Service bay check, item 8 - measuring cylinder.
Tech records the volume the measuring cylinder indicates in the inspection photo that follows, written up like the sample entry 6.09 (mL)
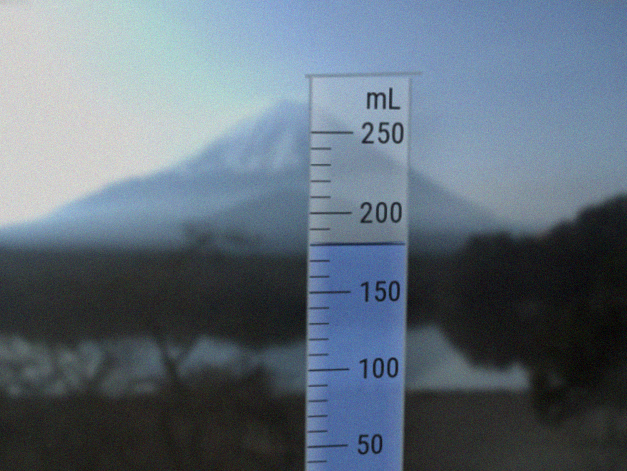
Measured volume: 180 (mL)
